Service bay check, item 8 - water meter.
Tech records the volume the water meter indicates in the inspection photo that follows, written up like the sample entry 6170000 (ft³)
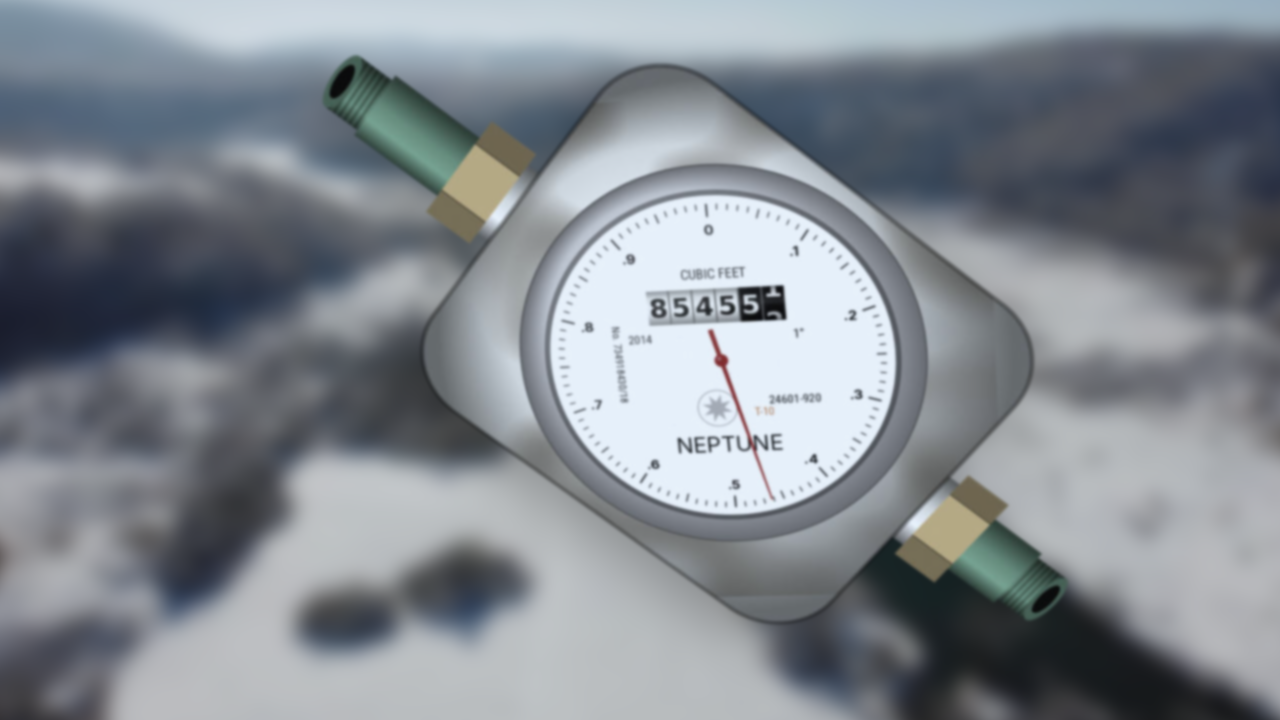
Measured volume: 854551.46 (ft³)
